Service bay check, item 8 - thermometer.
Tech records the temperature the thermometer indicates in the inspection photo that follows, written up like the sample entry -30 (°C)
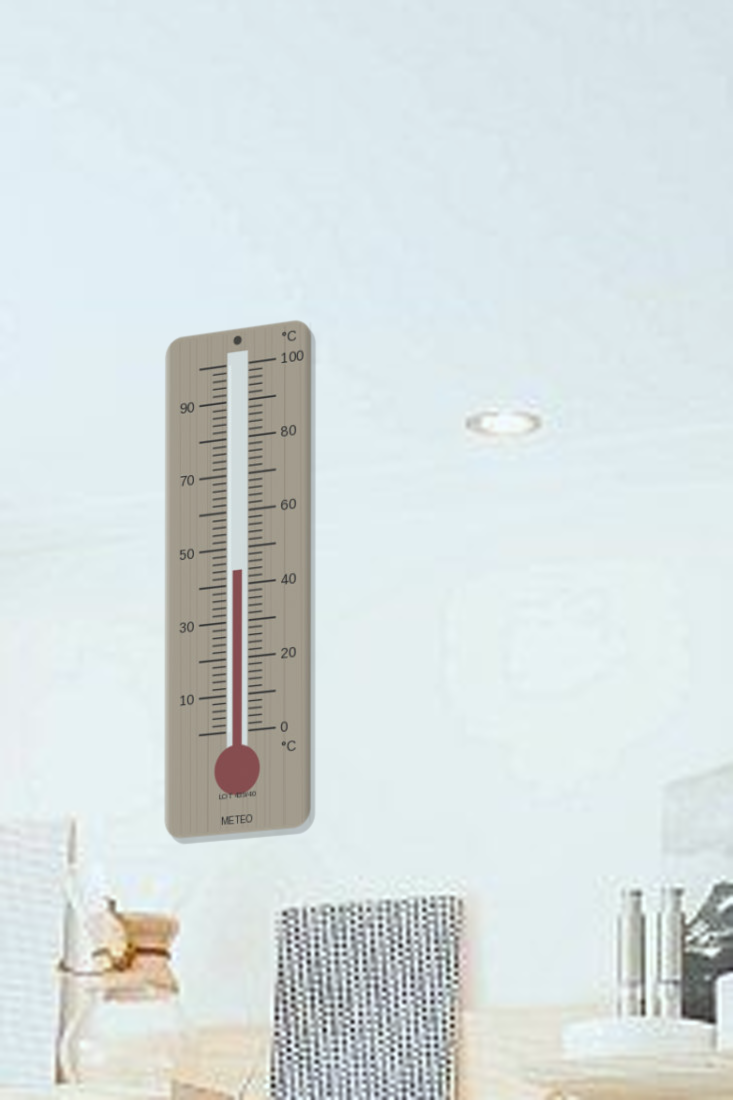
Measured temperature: 44 (°C)
